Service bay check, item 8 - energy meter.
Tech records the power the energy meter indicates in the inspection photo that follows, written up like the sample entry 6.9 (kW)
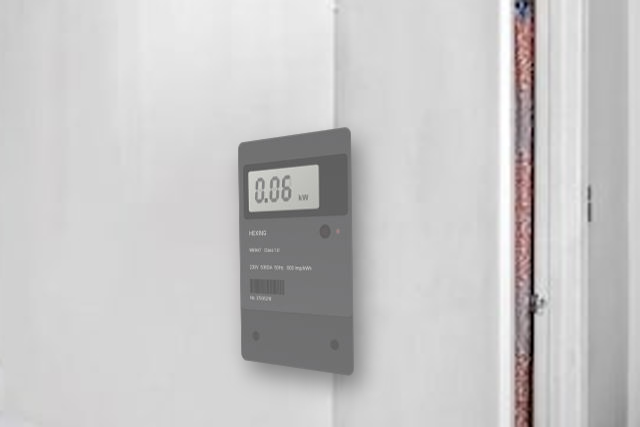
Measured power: 0.06 (kW)
